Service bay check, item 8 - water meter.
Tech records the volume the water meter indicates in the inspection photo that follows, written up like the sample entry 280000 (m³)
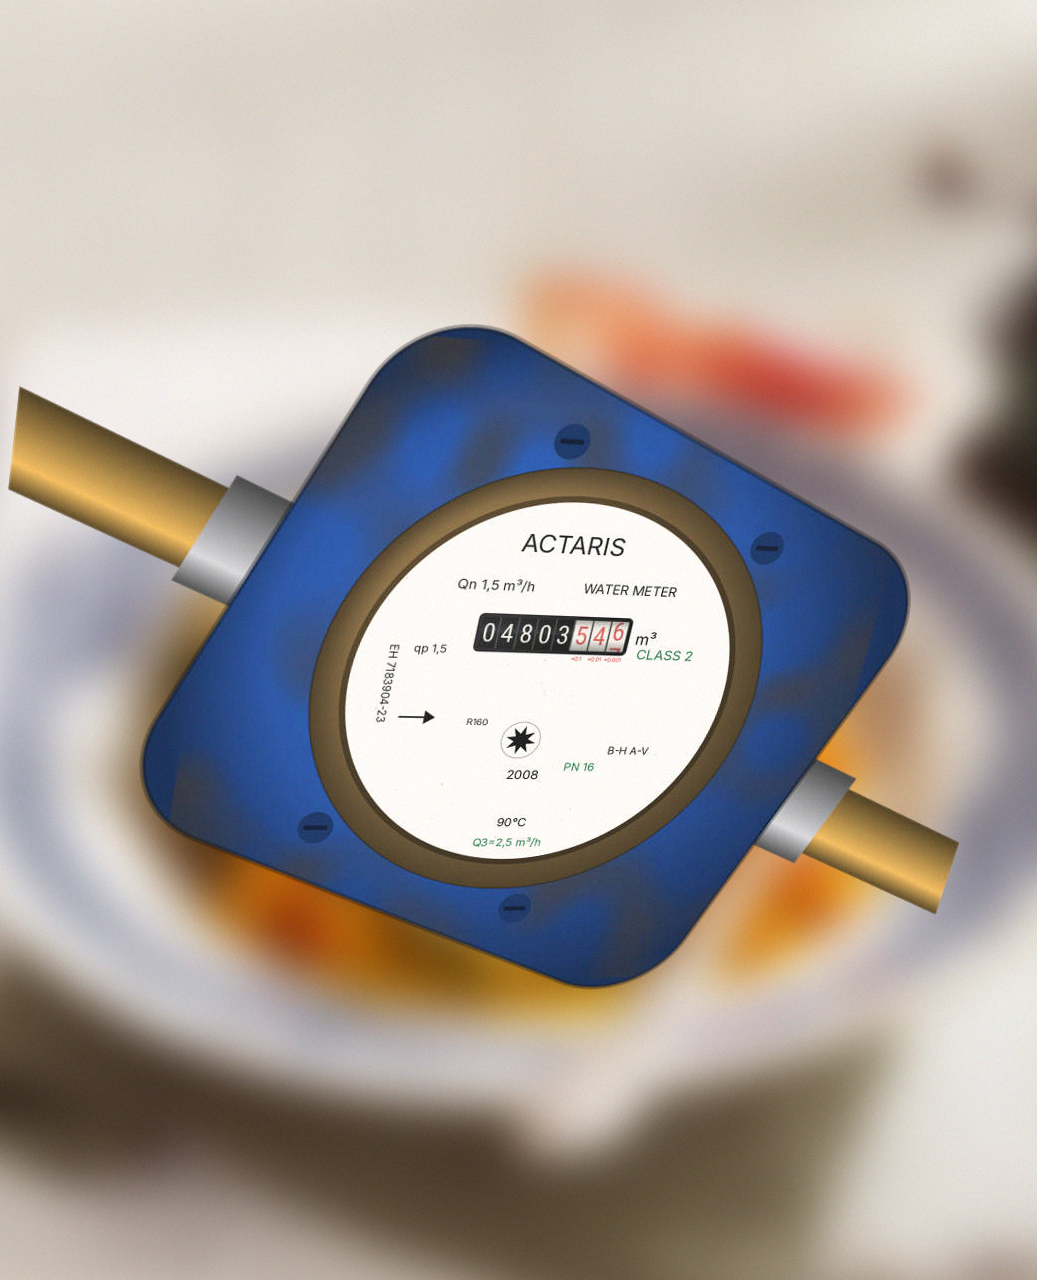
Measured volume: 4803.546 (m³)
